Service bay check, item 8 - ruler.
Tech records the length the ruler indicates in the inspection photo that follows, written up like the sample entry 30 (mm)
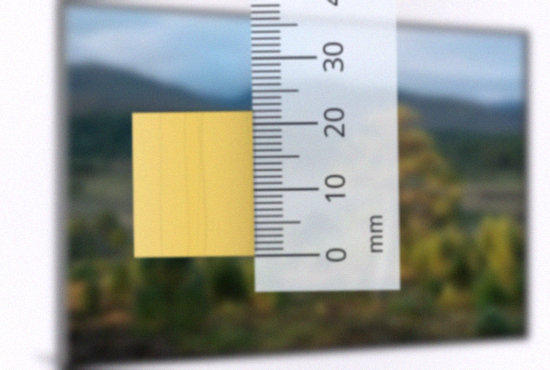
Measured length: 22 (mm)
